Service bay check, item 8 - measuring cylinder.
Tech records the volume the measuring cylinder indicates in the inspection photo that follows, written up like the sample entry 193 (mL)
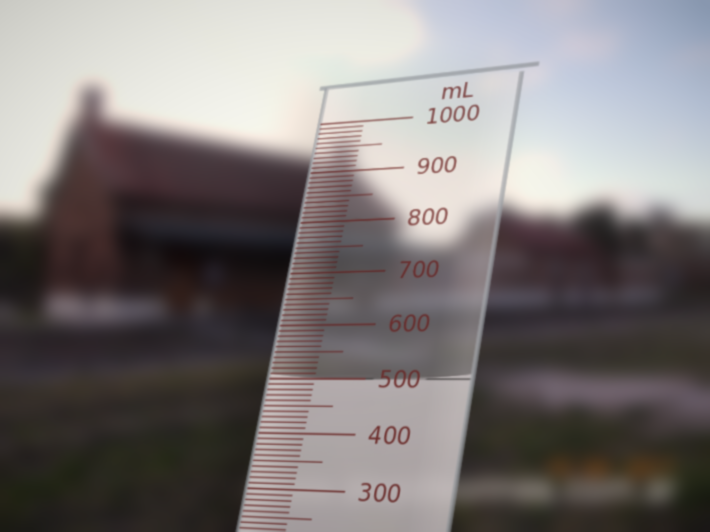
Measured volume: 500 (mL)
